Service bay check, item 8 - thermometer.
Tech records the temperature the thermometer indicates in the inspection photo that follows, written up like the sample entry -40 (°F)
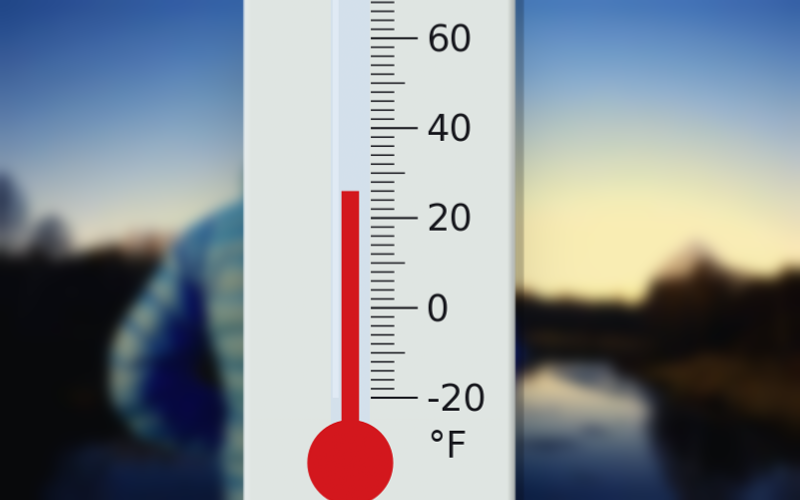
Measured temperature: 26 (°F)
